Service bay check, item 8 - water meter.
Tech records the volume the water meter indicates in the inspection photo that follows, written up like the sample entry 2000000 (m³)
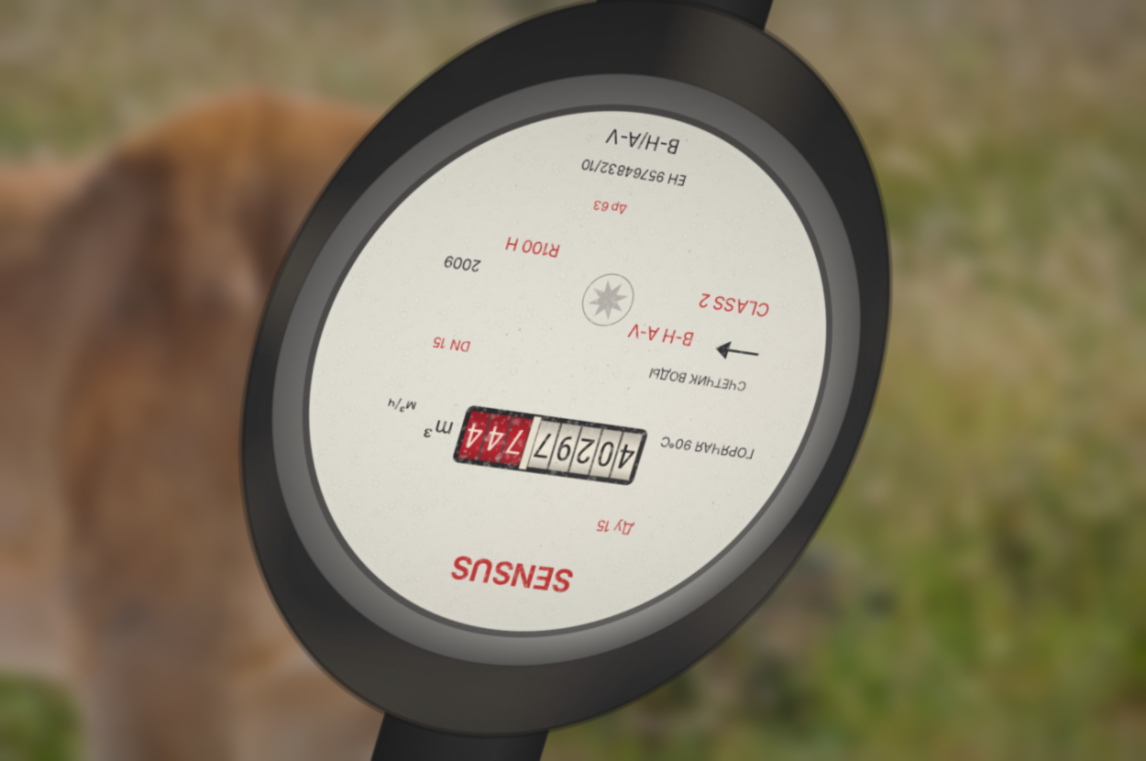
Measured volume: 40297.744 (m³)
